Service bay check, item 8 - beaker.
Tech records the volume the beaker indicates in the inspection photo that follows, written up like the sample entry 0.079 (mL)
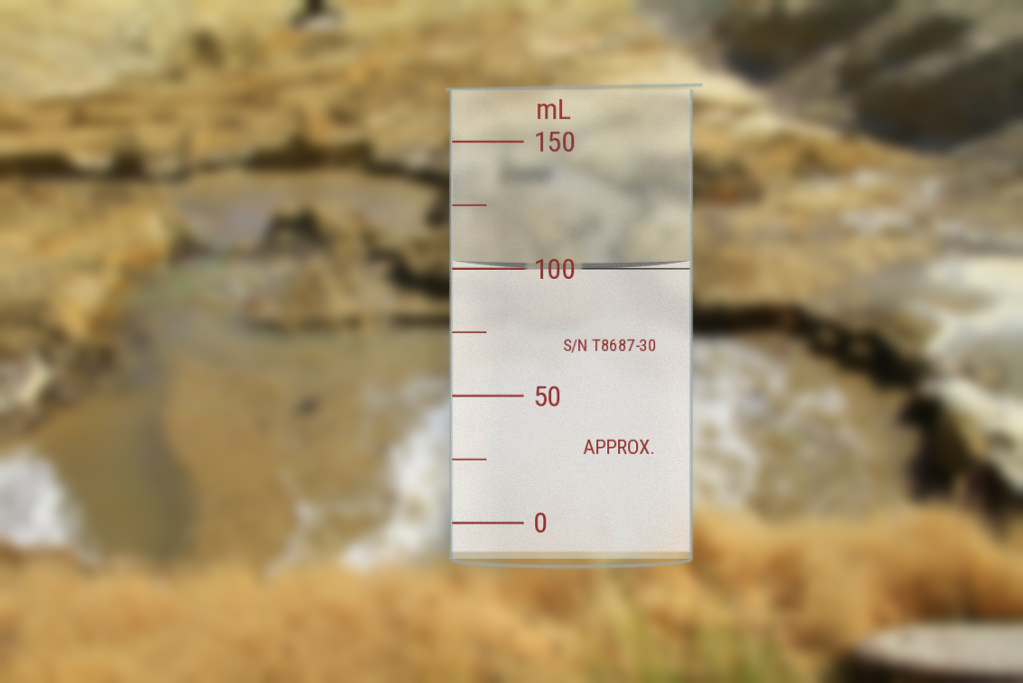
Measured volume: 100 (mL)
